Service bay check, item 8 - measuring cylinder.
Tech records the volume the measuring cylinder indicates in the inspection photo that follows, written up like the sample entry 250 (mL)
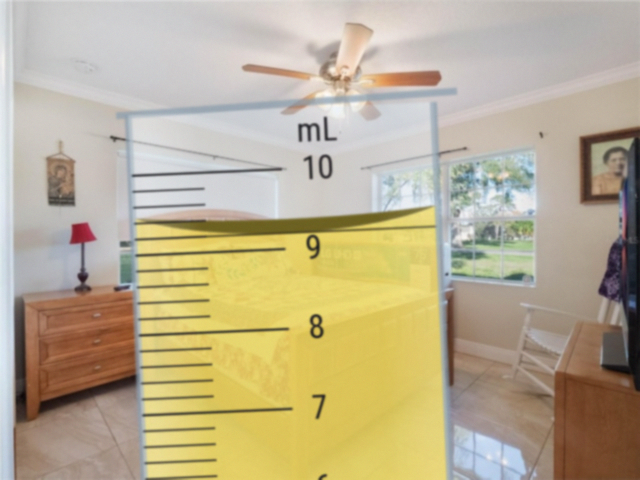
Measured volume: 9.2 (mL)
